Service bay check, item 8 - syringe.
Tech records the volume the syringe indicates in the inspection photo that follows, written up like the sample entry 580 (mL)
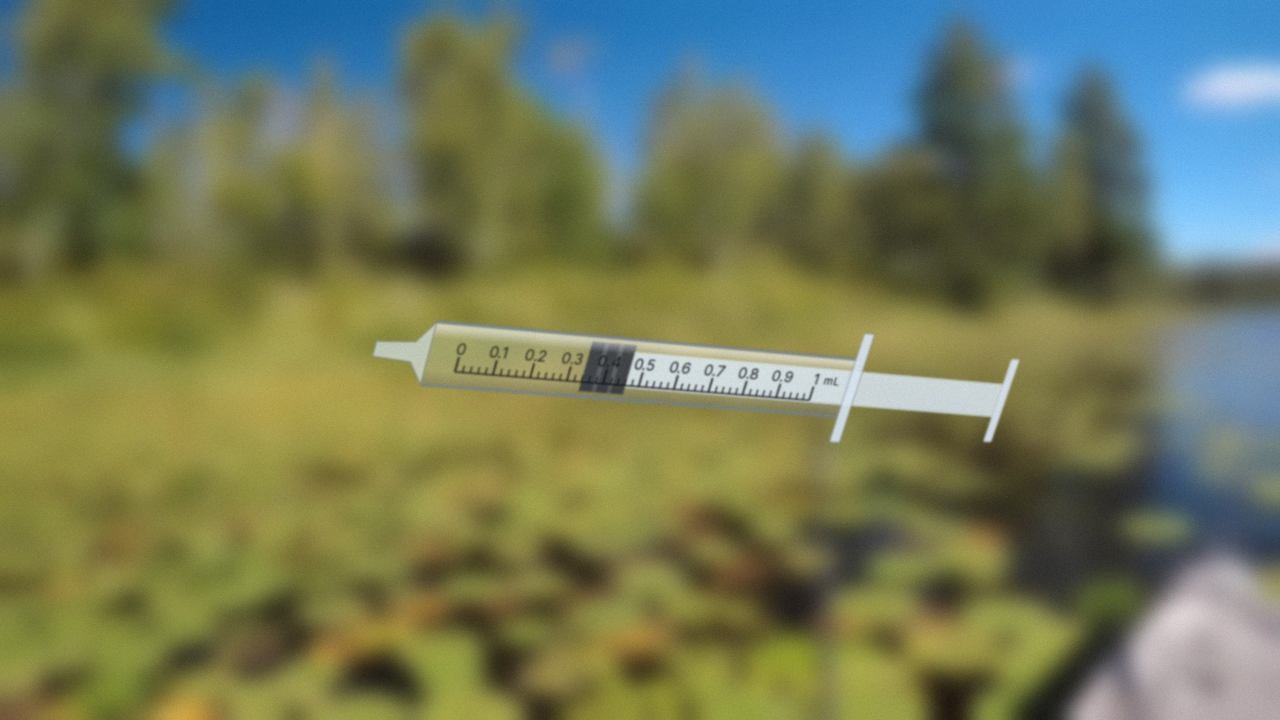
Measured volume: 0.34 (mL)
